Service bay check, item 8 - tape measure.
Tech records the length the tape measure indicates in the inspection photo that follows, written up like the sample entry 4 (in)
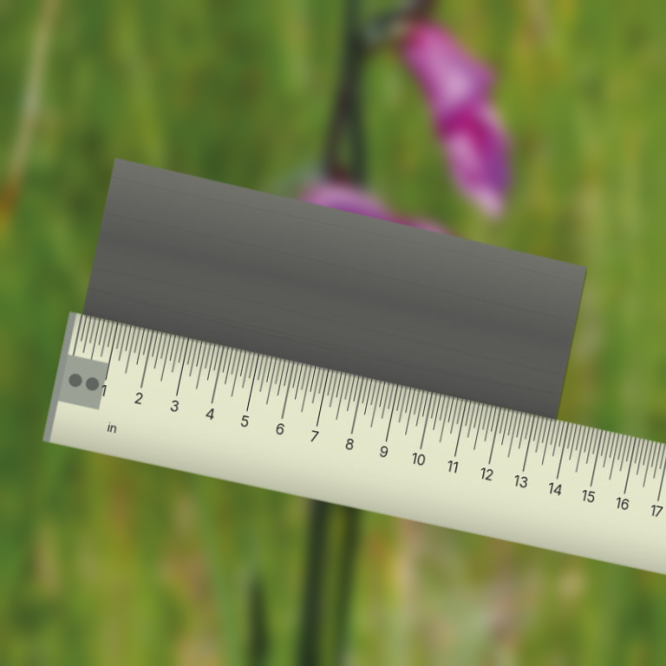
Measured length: 13.625 (in)
